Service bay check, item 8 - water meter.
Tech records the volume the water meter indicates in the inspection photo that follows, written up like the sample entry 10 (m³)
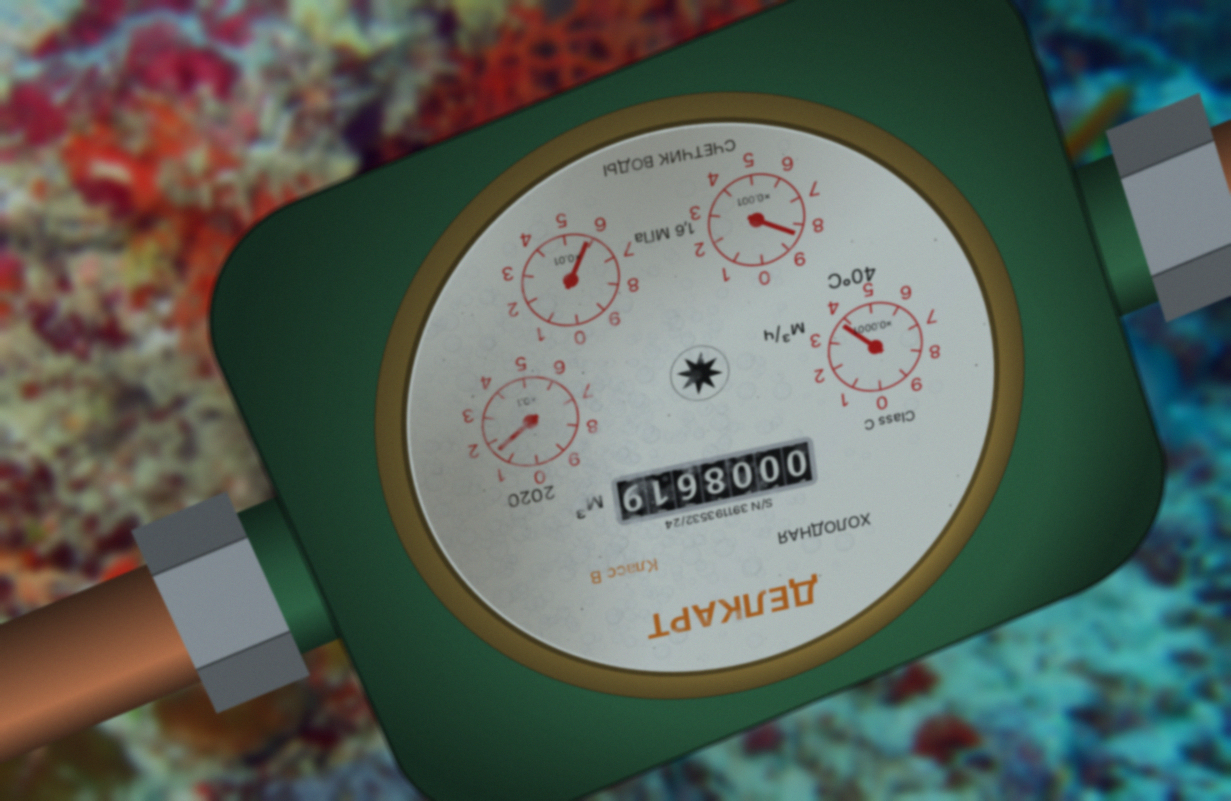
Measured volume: 8619.1583 (m³)
